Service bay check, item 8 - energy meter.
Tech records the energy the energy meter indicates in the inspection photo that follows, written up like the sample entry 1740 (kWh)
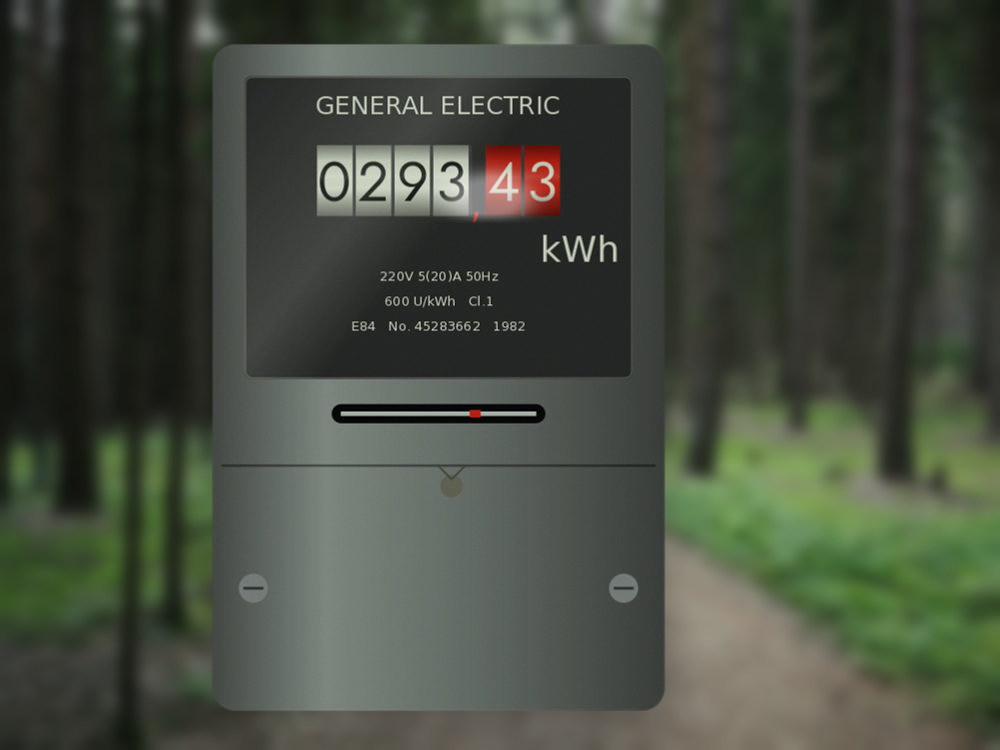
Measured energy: 293.43 (kWh)
